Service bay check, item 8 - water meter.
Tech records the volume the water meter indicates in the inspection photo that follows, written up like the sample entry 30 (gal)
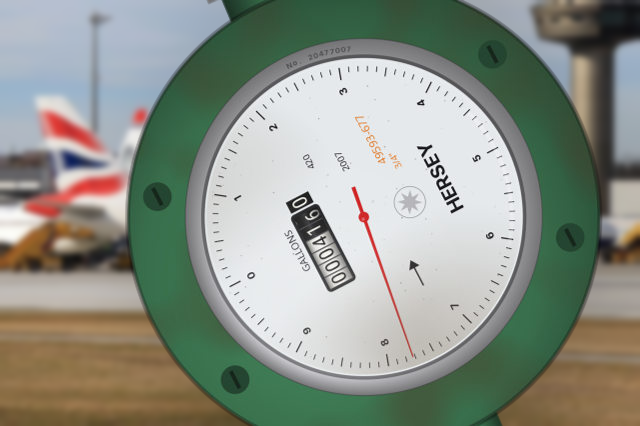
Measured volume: 4157.7 (gal)
